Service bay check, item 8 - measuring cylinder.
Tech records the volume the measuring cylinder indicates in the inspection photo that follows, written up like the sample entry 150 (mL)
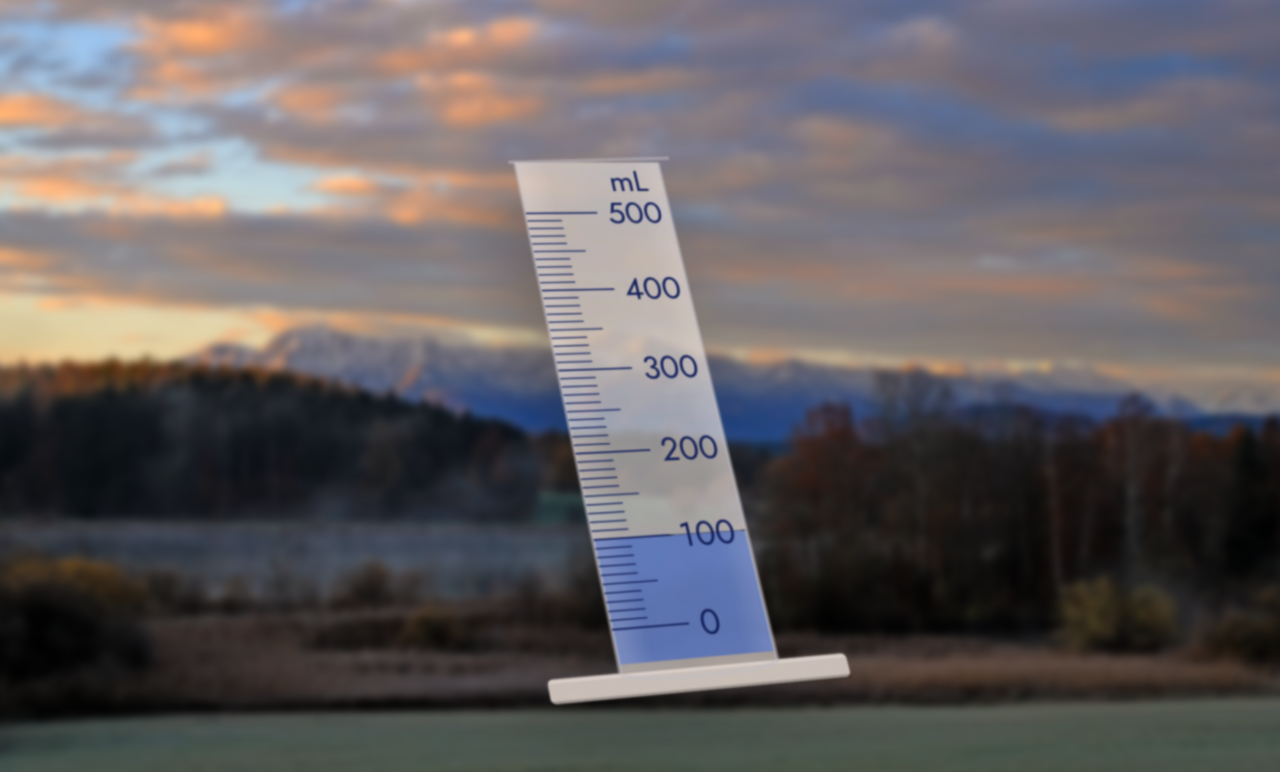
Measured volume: 100 (mL)
